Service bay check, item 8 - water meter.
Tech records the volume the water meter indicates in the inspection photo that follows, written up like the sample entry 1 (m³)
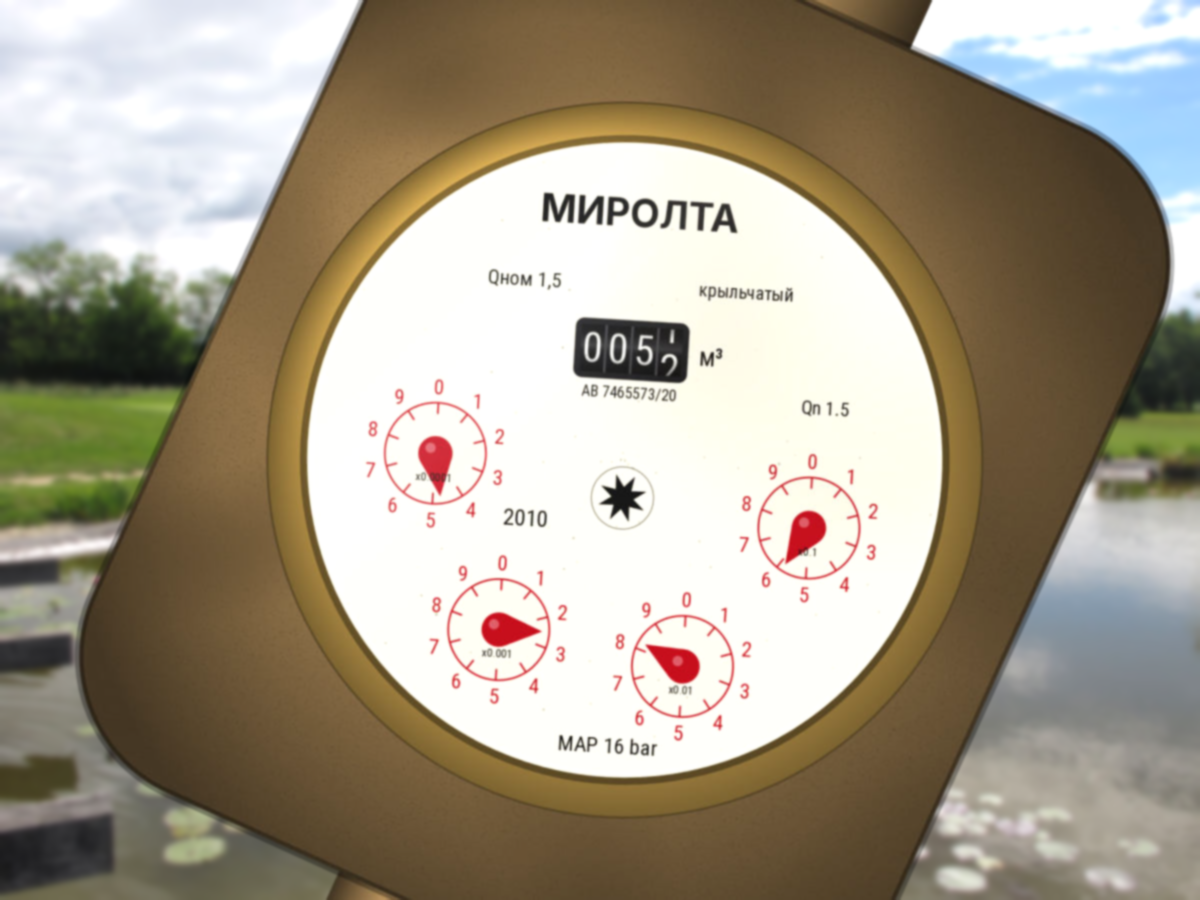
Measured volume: 51.5824 (m³)
